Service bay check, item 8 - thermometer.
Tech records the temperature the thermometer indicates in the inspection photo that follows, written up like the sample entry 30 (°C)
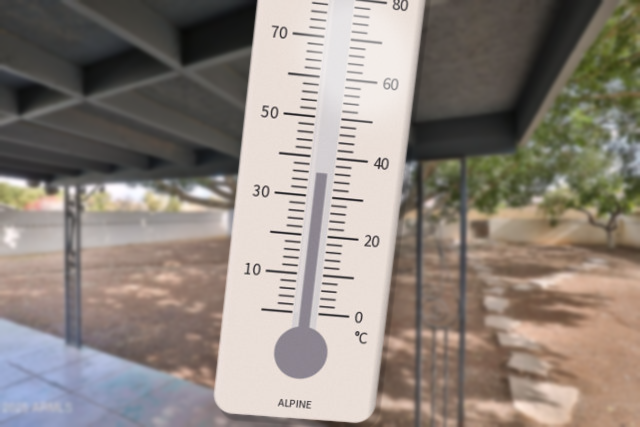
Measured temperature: 36 (°C)
